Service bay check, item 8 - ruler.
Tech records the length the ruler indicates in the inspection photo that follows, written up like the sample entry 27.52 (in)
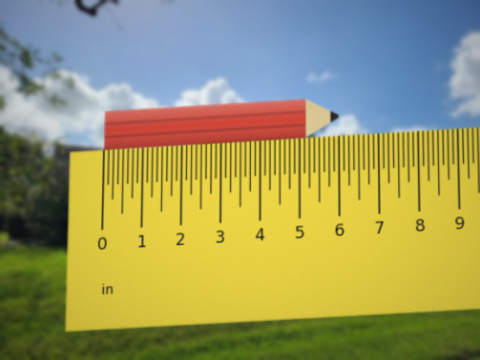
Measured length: 6 (in)
